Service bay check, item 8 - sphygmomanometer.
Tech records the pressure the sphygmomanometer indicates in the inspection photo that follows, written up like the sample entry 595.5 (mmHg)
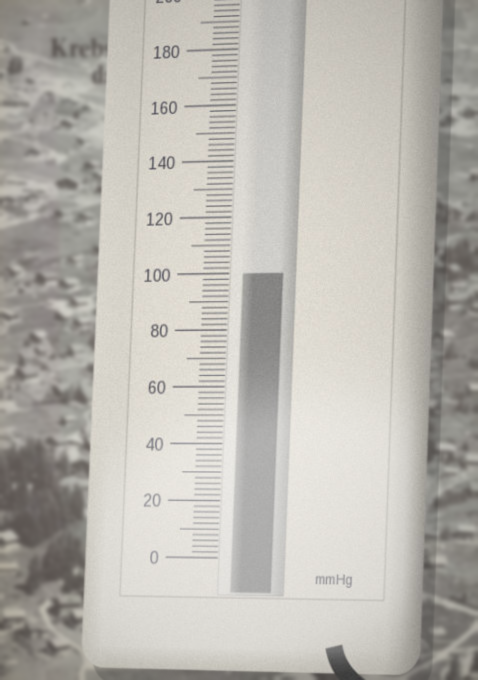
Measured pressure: 100 (mmHg)
